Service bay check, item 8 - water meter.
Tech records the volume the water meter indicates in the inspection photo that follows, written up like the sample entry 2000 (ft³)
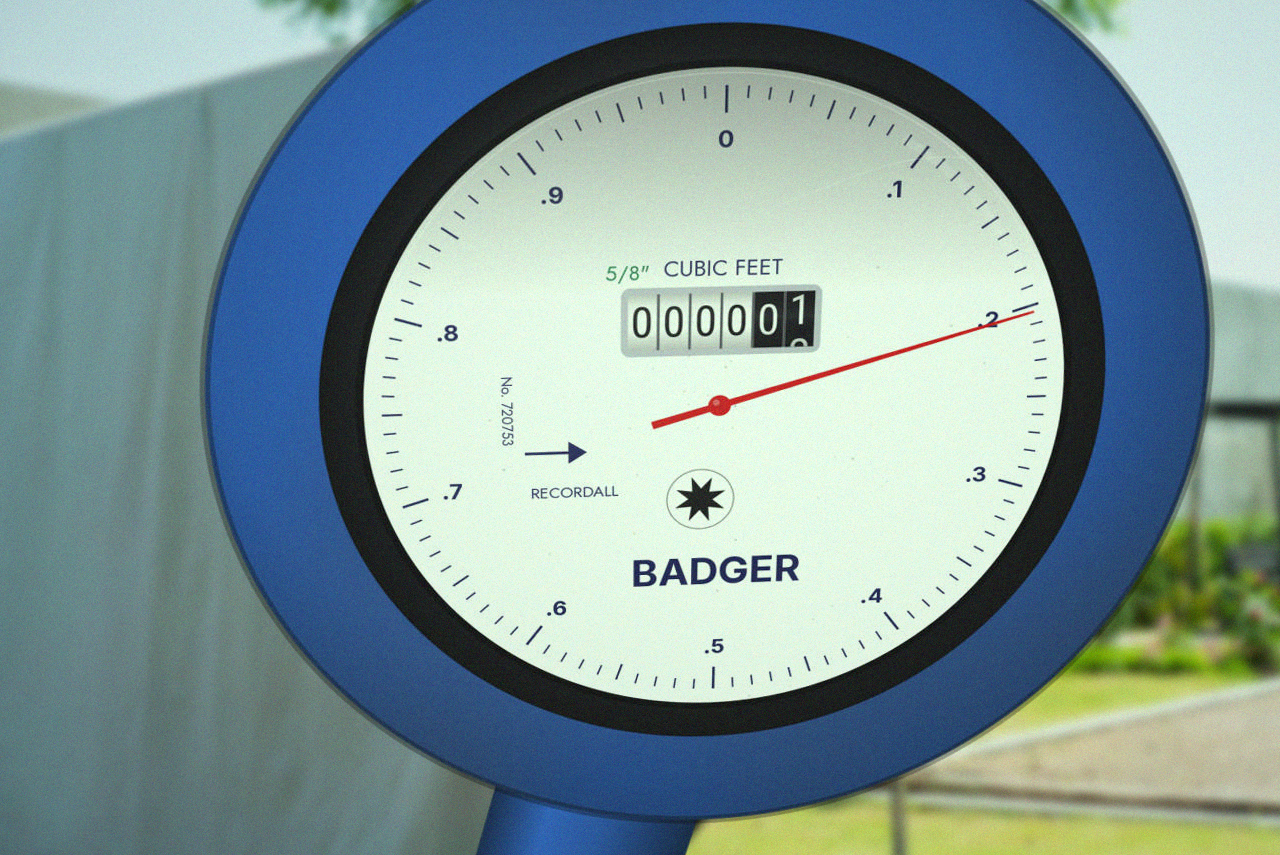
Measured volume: 1.20 (ft³)
